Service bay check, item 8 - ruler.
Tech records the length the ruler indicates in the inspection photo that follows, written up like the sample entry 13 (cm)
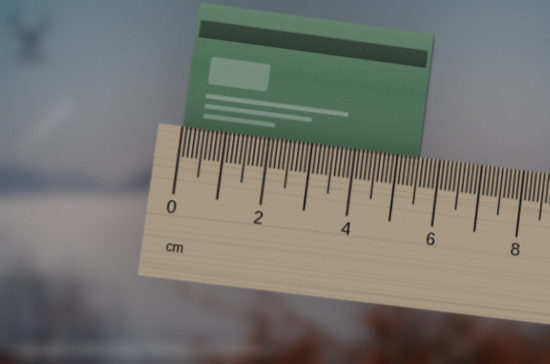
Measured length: 5.5 (cm)
